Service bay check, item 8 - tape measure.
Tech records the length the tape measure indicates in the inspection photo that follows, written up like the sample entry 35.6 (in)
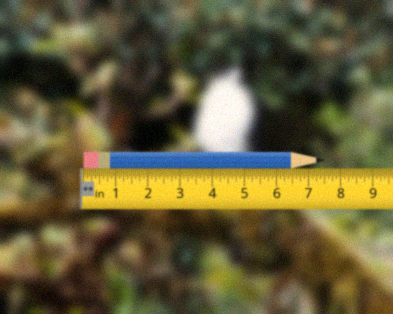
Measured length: 7.5 (in)
